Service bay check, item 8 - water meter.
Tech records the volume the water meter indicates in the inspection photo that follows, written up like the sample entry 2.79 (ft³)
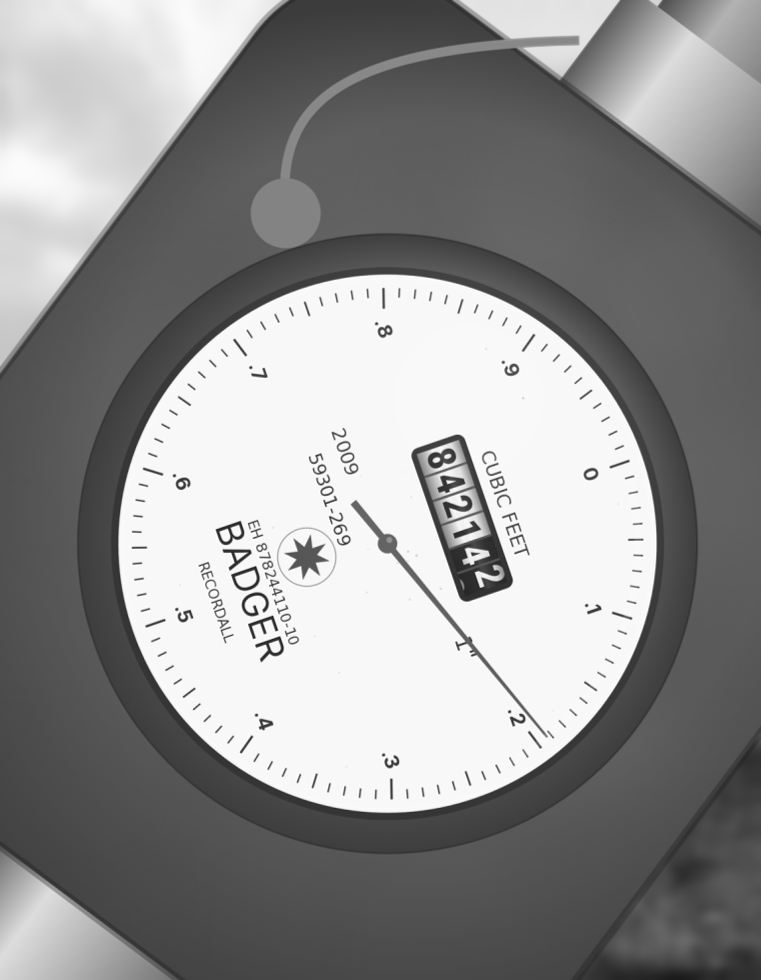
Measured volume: 842142.19 (ft³)
